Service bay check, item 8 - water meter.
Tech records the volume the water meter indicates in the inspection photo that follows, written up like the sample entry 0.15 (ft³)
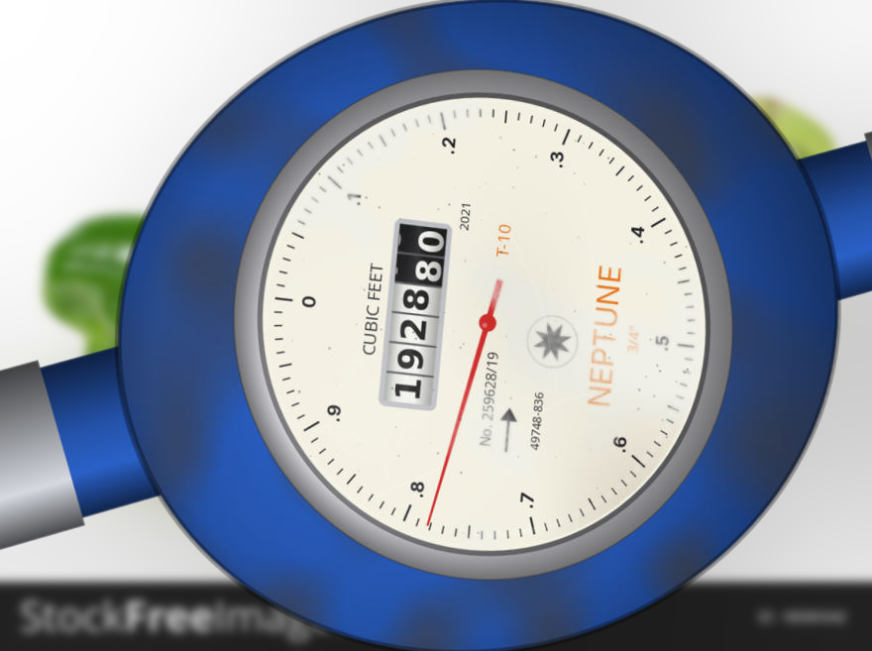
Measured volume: 192879.78 (ft³)
